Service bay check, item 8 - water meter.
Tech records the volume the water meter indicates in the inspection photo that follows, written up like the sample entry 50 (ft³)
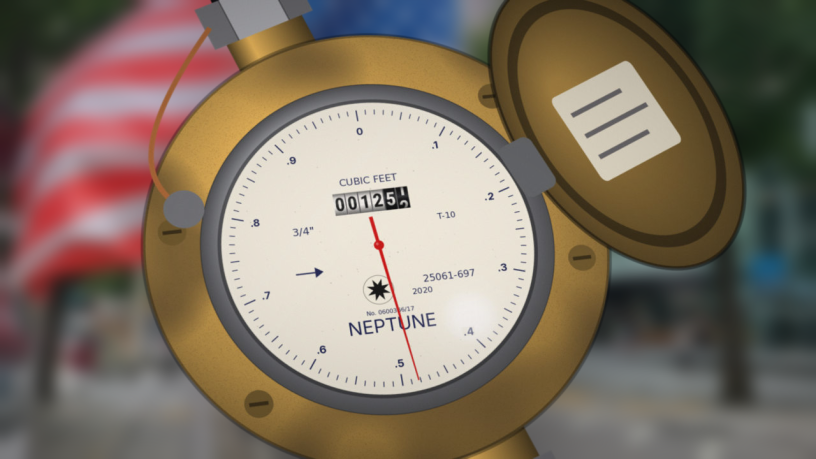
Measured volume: 1251.48 (ft³)
